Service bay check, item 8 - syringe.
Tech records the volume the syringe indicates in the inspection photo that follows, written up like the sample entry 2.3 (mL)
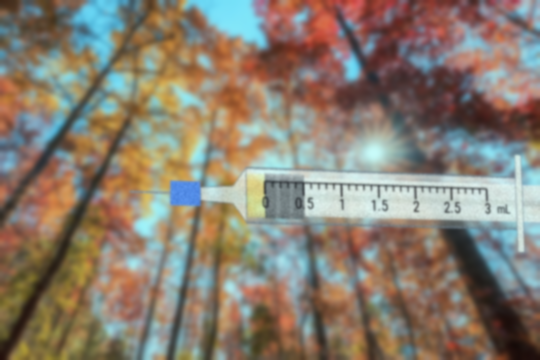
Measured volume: 0 (mL)
